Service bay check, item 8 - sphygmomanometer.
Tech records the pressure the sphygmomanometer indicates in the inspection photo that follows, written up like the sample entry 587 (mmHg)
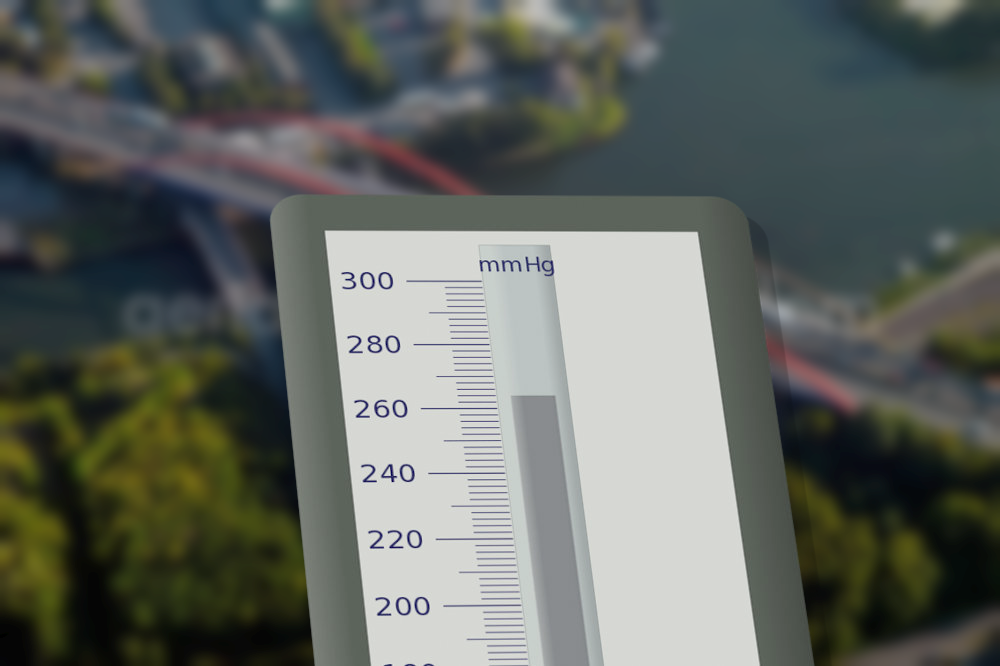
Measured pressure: 264 (mmHg)
